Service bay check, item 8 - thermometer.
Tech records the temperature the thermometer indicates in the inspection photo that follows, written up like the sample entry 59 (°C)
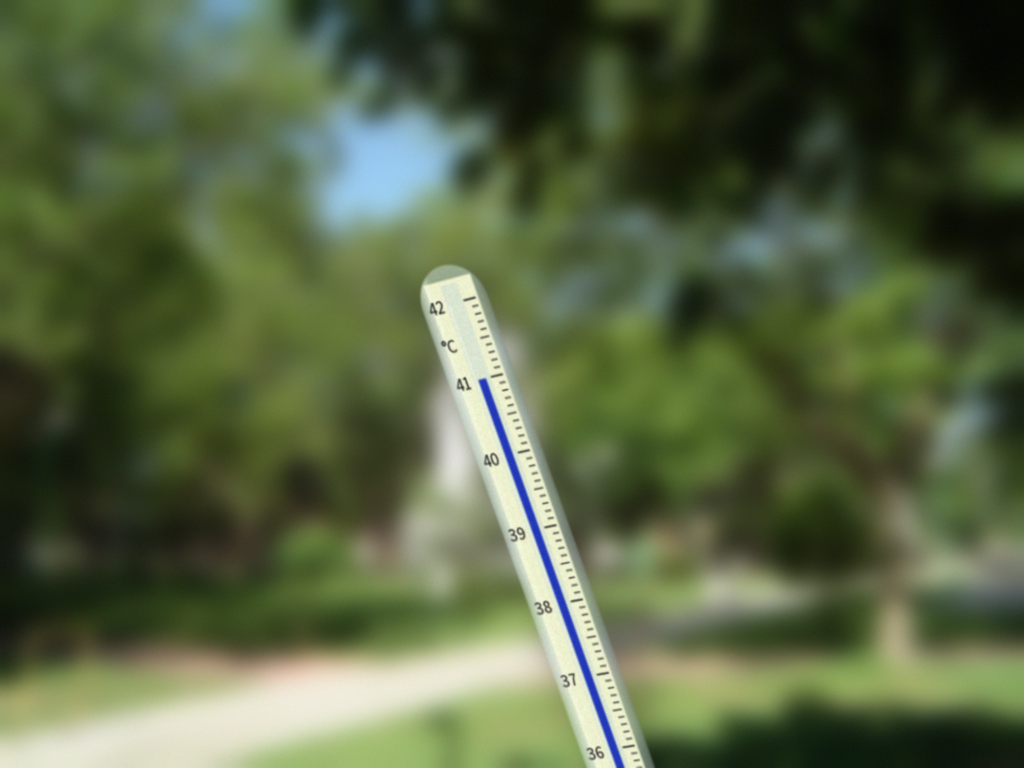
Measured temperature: 41 (°C)
